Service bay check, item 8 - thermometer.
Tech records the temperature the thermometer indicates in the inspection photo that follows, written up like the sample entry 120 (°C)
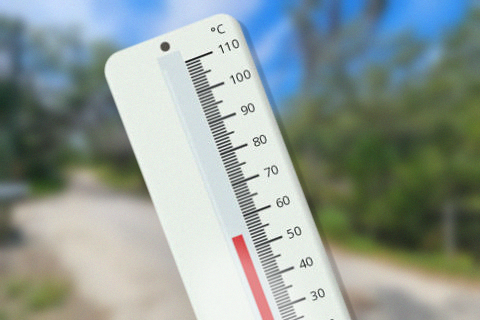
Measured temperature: 55 (°C)
